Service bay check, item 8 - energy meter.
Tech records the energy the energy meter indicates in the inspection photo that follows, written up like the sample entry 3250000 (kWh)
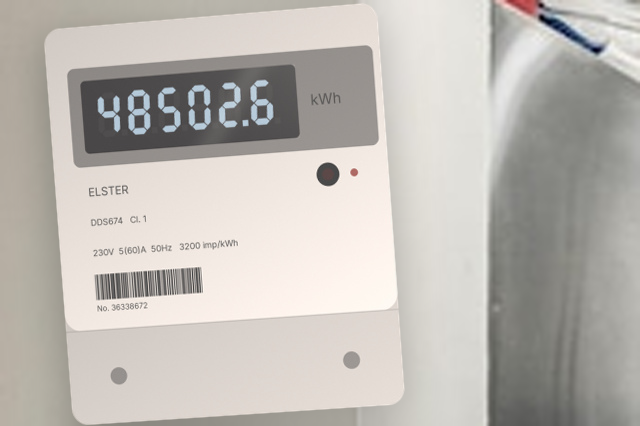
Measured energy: 48502.6 (kWh)
